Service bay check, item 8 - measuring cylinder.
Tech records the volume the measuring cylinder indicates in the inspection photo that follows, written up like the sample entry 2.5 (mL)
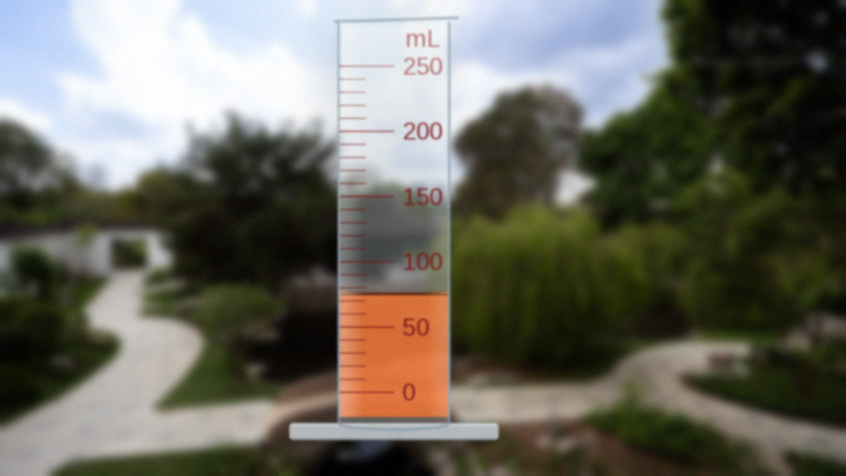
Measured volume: 75 (mL)
